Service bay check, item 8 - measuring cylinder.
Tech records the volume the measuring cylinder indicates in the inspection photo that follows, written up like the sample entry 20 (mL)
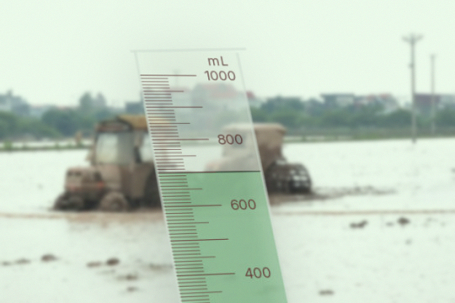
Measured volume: 700 (mL)
